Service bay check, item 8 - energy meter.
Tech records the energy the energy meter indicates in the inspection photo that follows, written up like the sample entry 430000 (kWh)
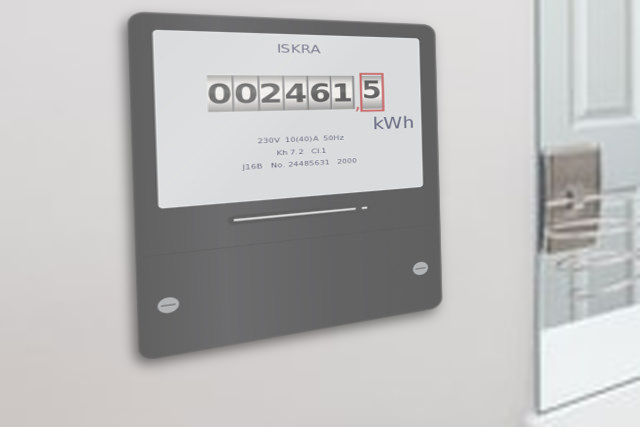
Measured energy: 2461.5 (kWh)
